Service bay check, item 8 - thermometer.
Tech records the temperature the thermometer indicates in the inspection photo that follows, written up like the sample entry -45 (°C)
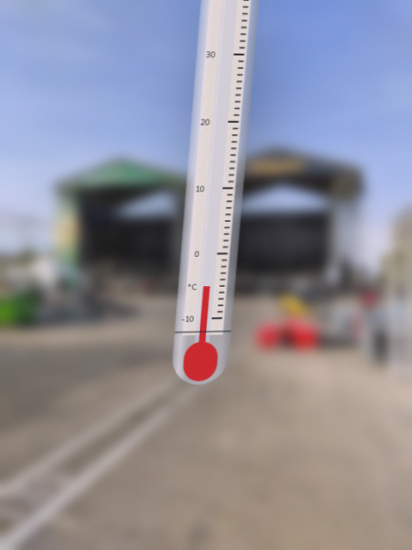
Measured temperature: -5 (°C)
